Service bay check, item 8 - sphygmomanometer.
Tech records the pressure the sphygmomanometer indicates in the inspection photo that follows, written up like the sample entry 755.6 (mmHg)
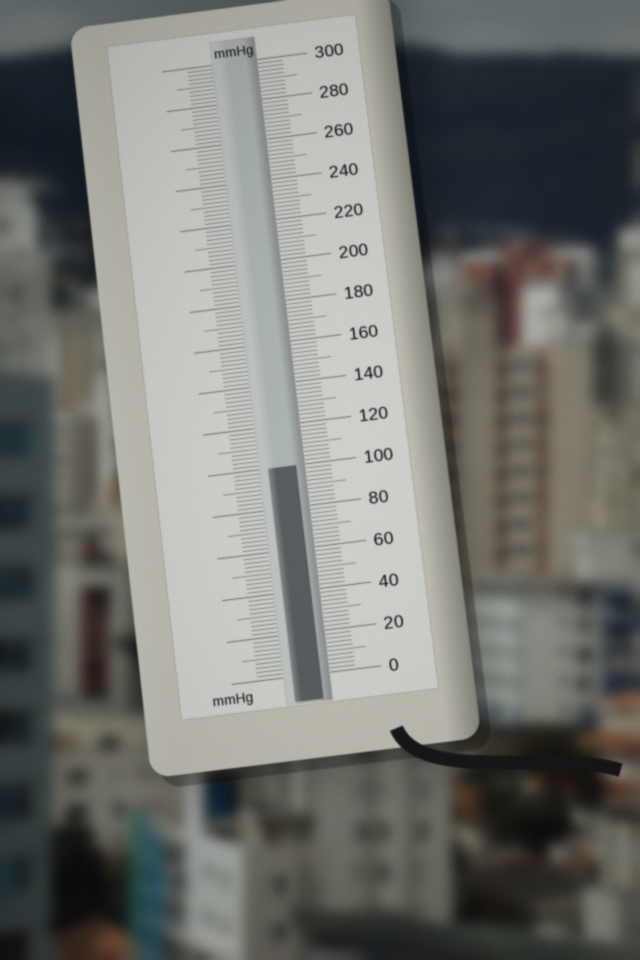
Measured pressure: 100 (mmHg)
